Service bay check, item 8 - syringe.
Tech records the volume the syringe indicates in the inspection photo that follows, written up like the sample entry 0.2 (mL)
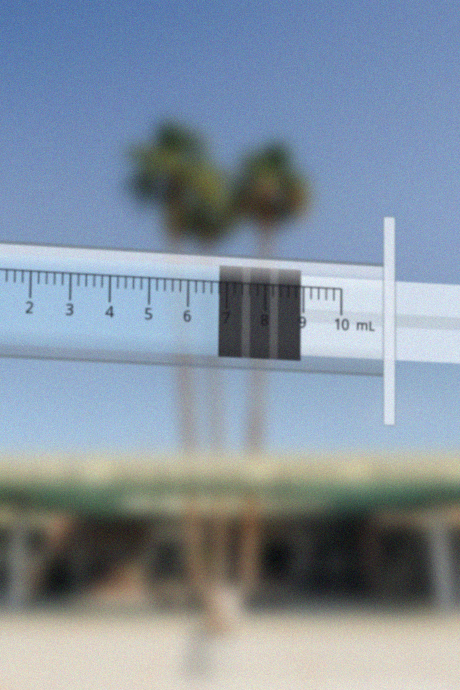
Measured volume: 6.8 (mL)
